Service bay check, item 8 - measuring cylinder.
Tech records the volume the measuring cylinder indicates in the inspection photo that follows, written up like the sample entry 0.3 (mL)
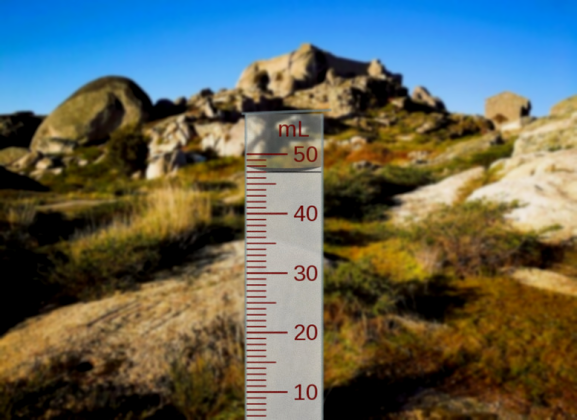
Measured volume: 47 (mL)
